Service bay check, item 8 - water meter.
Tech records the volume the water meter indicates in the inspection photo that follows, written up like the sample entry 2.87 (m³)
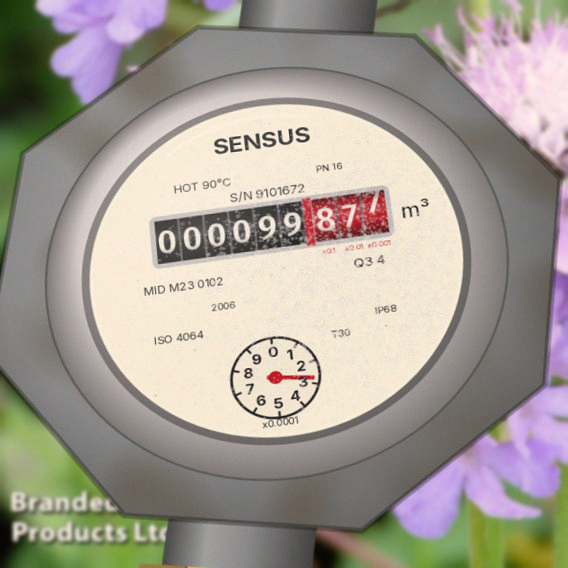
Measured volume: 99.8772 (m³)
